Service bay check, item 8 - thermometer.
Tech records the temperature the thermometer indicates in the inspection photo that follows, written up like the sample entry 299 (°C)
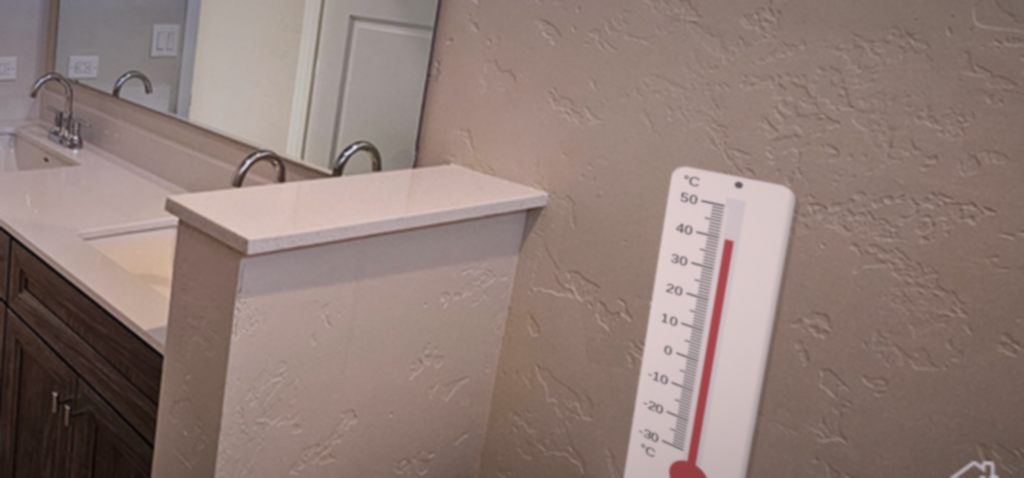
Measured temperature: 40 (°C)
